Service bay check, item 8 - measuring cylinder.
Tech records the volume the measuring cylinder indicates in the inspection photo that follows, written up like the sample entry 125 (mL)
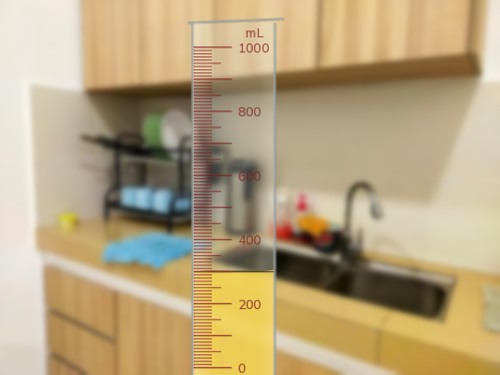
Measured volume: 300 (mL)
